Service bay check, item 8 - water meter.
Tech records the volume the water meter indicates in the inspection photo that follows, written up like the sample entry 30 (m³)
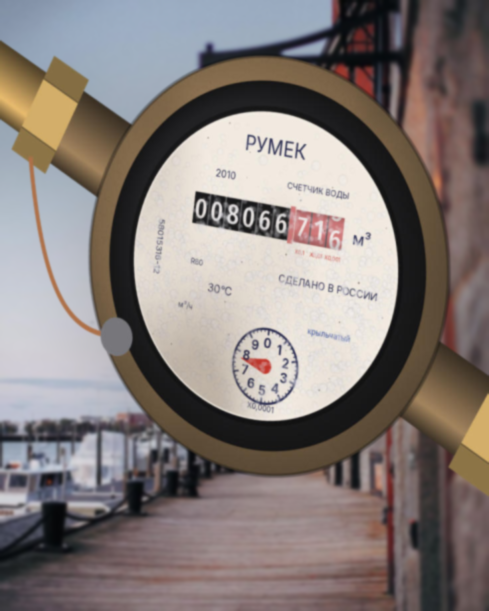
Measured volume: 8066.7157 (m³)
